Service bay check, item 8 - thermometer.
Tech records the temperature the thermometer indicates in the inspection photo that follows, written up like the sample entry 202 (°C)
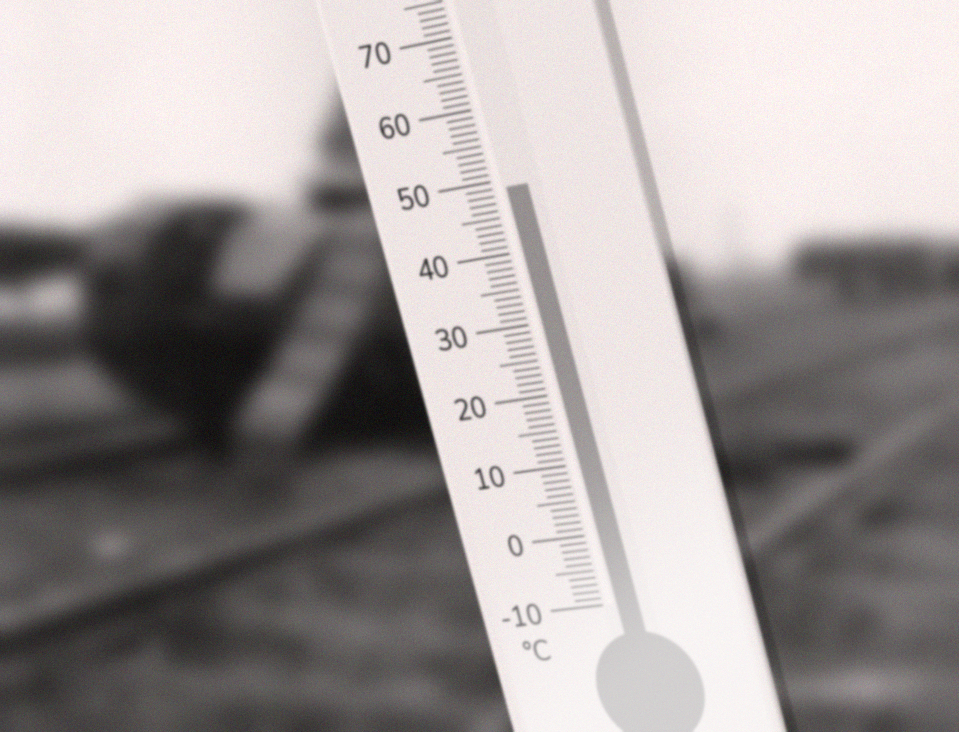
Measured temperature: 49 (°C)
